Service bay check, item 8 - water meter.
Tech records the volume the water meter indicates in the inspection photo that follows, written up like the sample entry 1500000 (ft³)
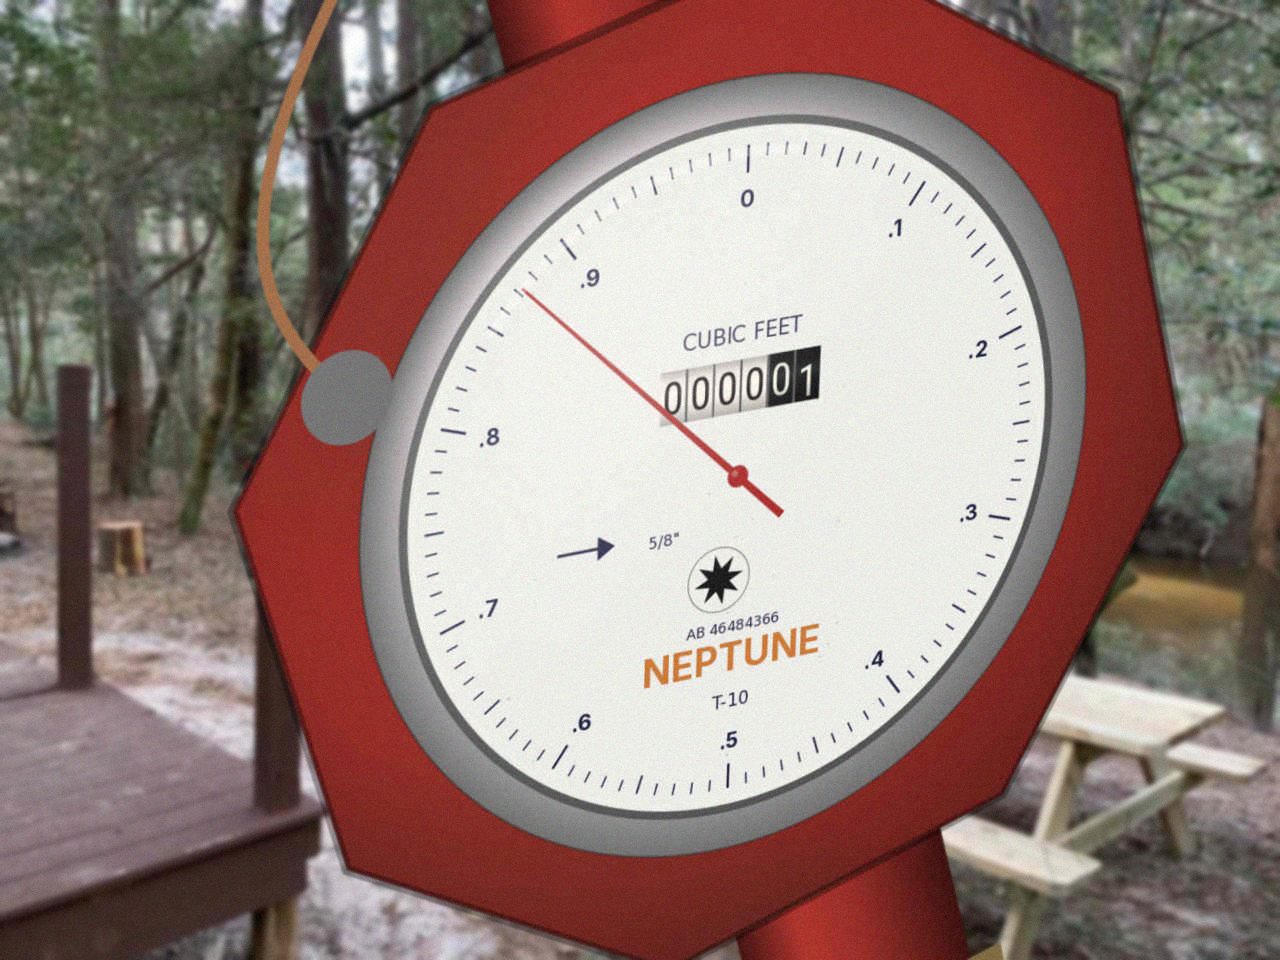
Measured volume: 0.87 (ft³)
